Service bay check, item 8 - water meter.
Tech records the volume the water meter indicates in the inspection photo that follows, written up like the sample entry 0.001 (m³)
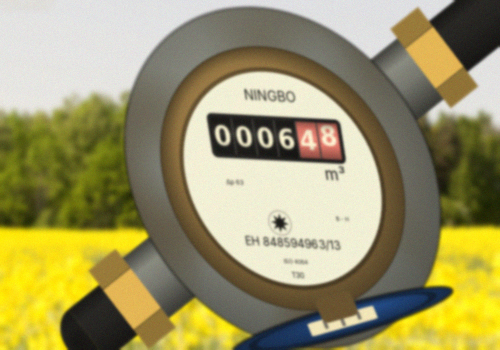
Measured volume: 6.48 (m³)
